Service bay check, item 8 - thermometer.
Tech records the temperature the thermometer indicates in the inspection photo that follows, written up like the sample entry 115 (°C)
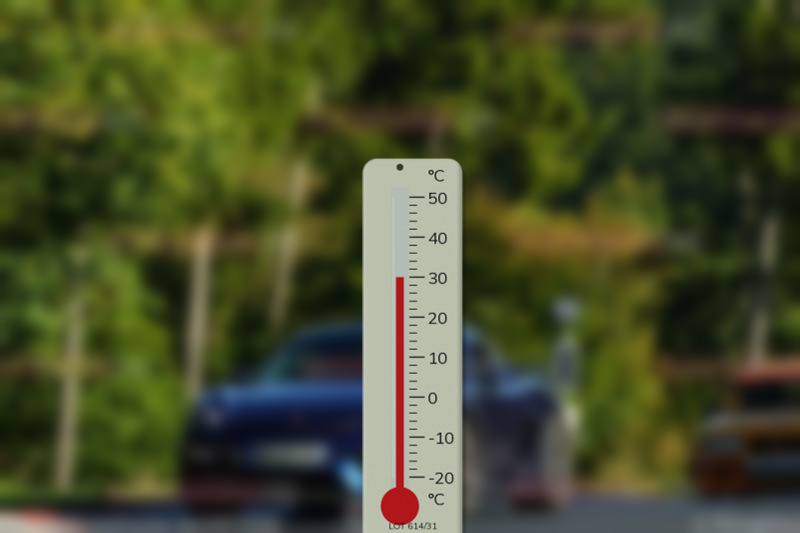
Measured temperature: 30 (°C)
